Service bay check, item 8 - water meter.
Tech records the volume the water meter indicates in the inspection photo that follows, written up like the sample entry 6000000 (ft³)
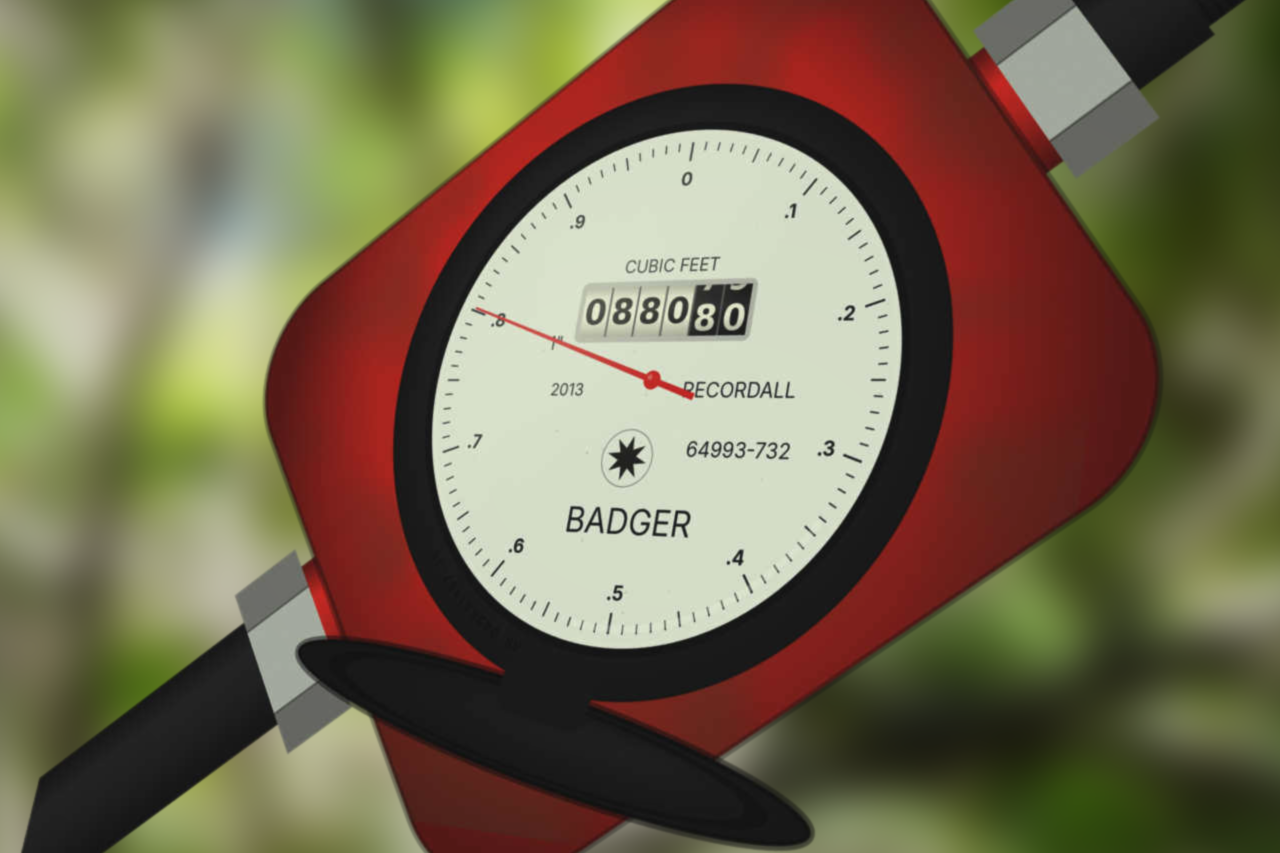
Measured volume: 88079.80 (ft³)
